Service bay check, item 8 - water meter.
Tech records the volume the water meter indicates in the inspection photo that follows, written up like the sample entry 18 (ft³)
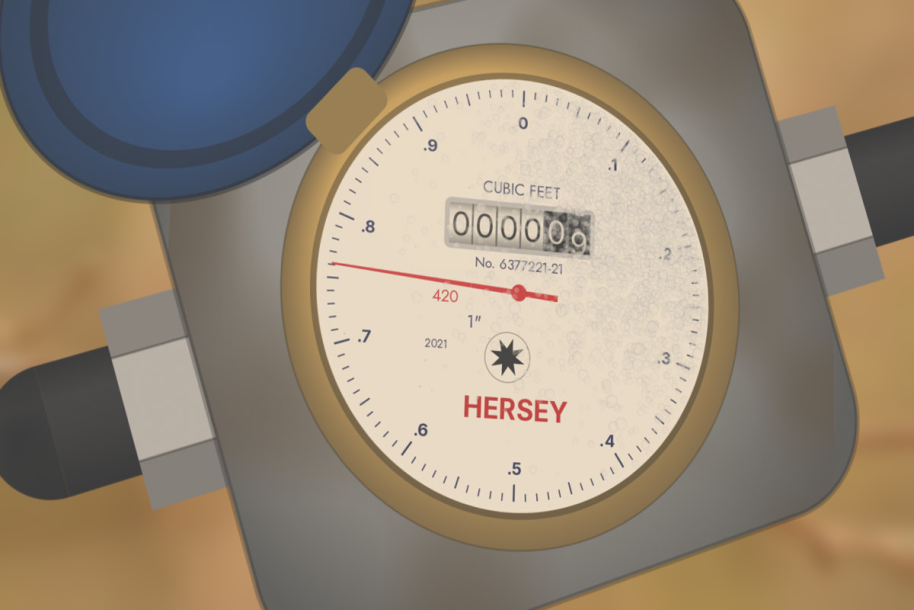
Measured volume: 8.76 (ft³)
